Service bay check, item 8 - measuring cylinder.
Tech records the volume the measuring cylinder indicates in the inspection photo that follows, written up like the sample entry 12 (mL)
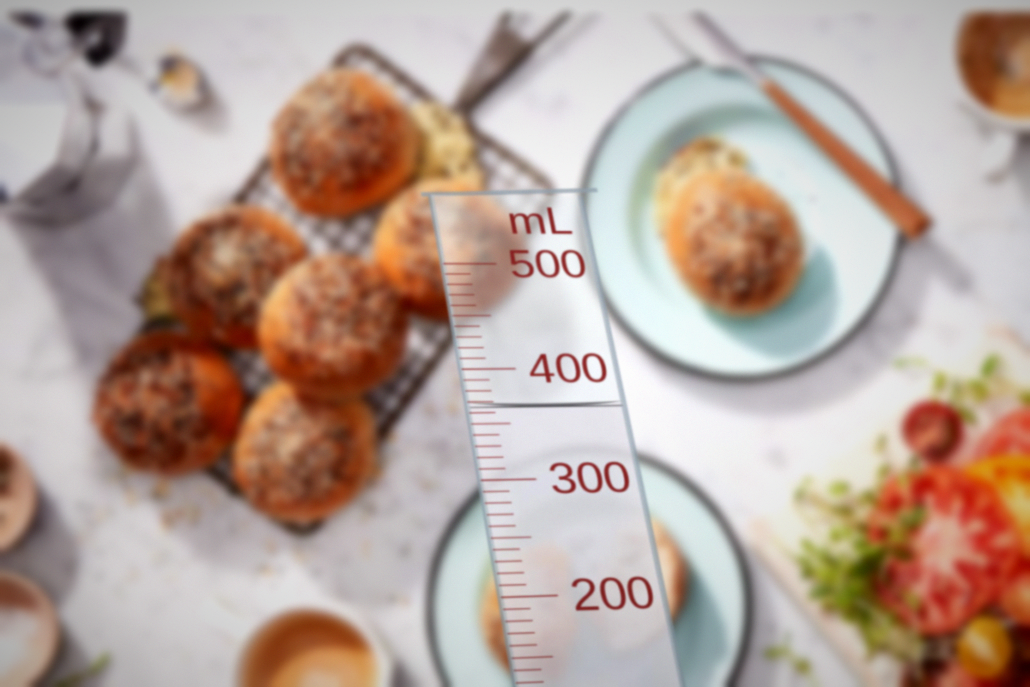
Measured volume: 365 (mL)
